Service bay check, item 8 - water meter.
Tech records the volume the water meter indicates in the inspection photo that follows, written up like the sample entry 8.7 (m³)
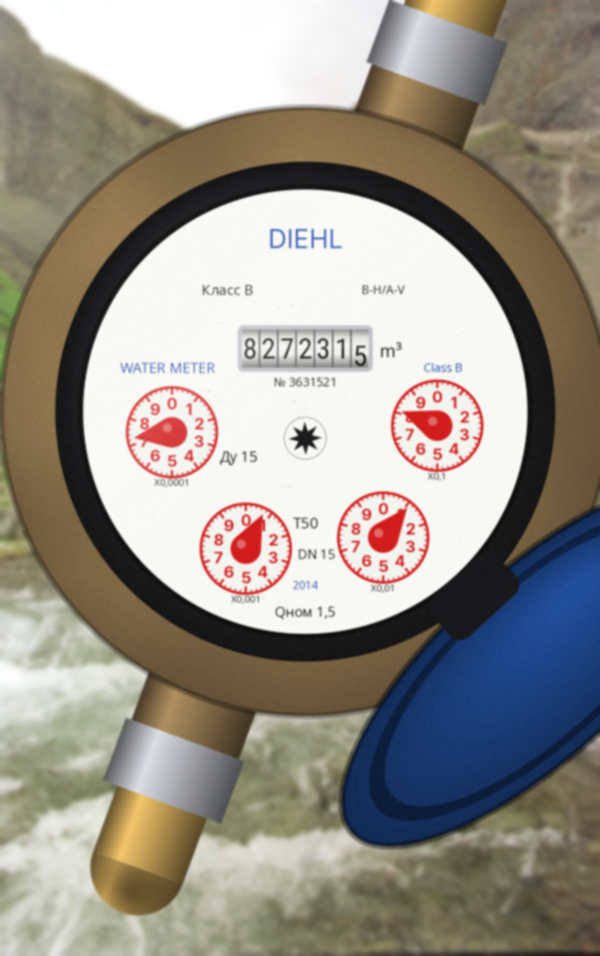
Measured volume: 8272314.8107 (m³)
